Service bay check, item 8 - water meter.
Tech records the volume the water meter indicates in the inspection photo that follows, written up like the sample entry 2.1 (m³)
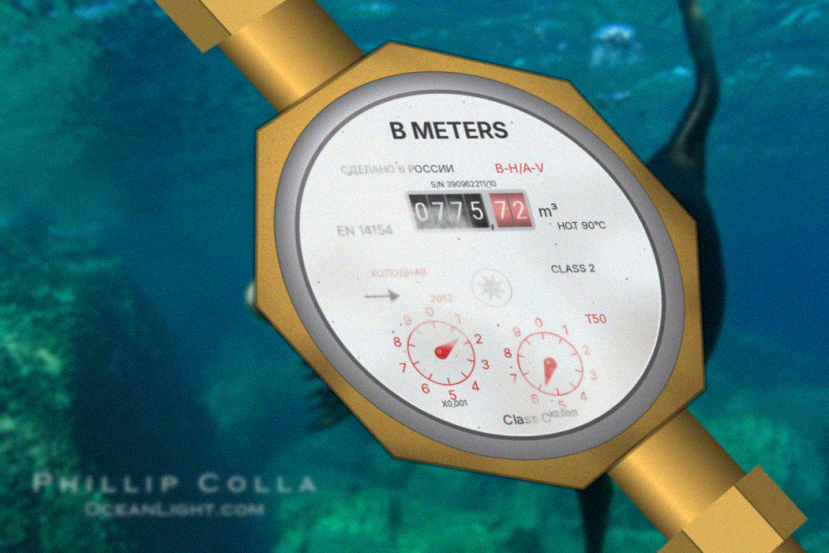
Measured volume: 775.7215 (m³)
